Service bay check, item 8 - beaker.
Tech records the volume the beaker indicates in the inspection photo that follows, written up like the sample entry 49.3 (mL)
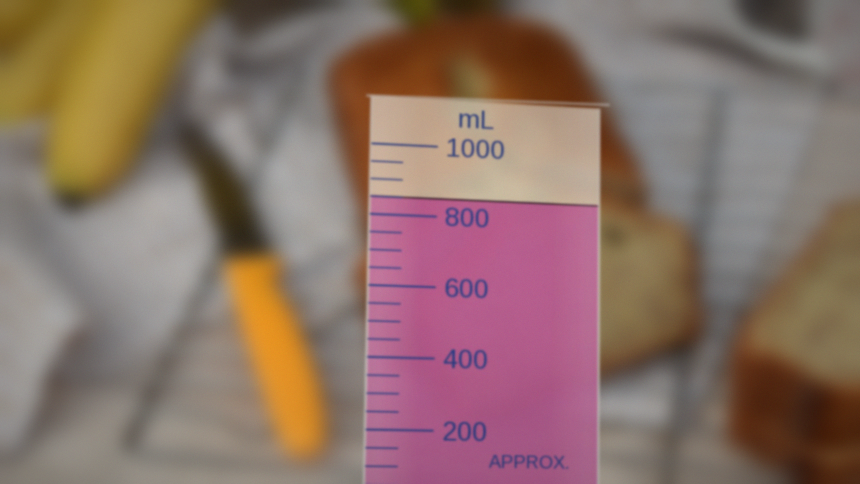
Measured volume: 850 (mL)
